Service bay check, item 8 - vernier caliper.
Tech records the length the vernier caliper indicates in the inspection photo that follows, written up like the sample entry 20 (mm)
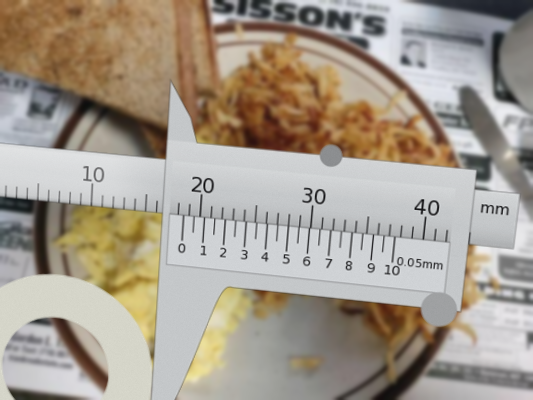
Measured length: 18.5 (mm)
